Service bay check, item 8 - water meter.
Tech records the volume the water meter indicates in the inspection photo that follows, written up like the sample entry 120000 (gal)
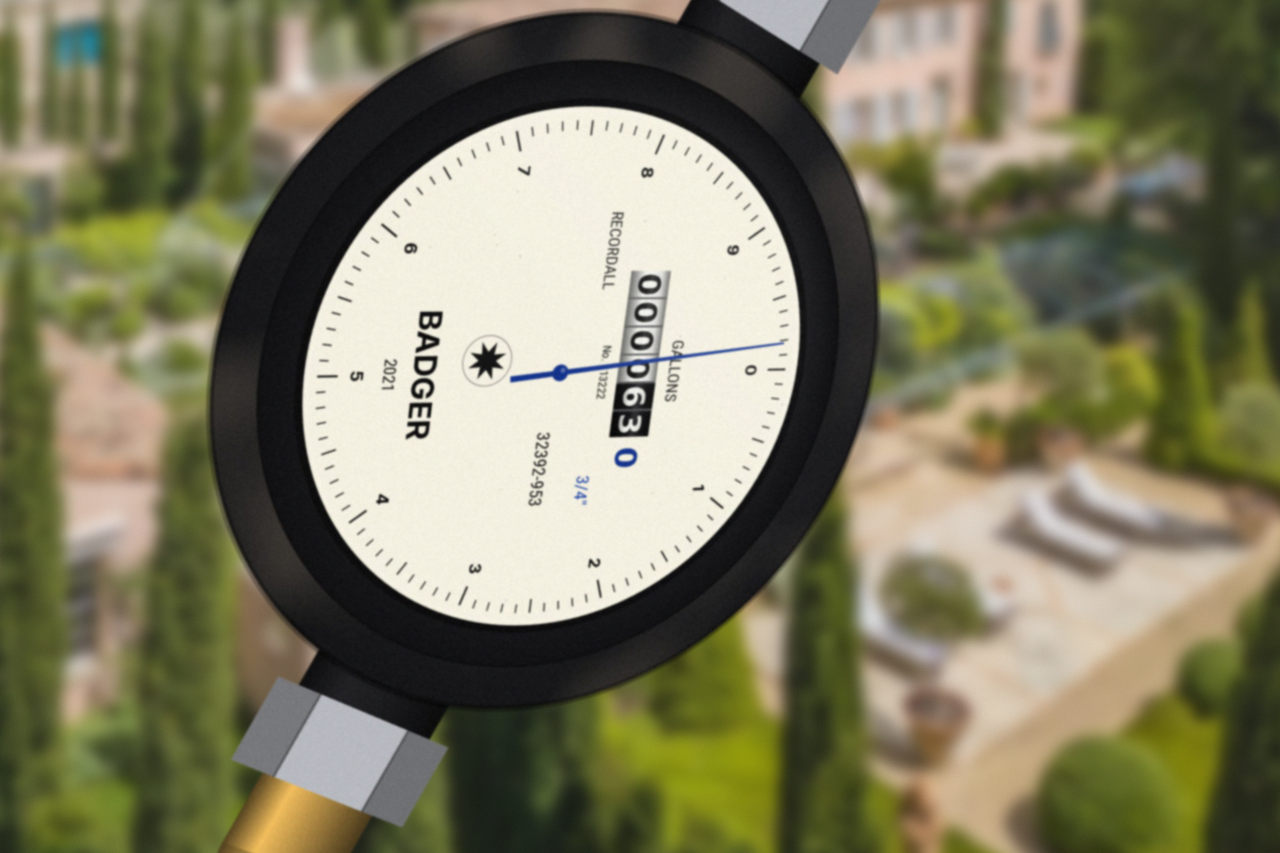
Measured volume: 629.8 (gal)
